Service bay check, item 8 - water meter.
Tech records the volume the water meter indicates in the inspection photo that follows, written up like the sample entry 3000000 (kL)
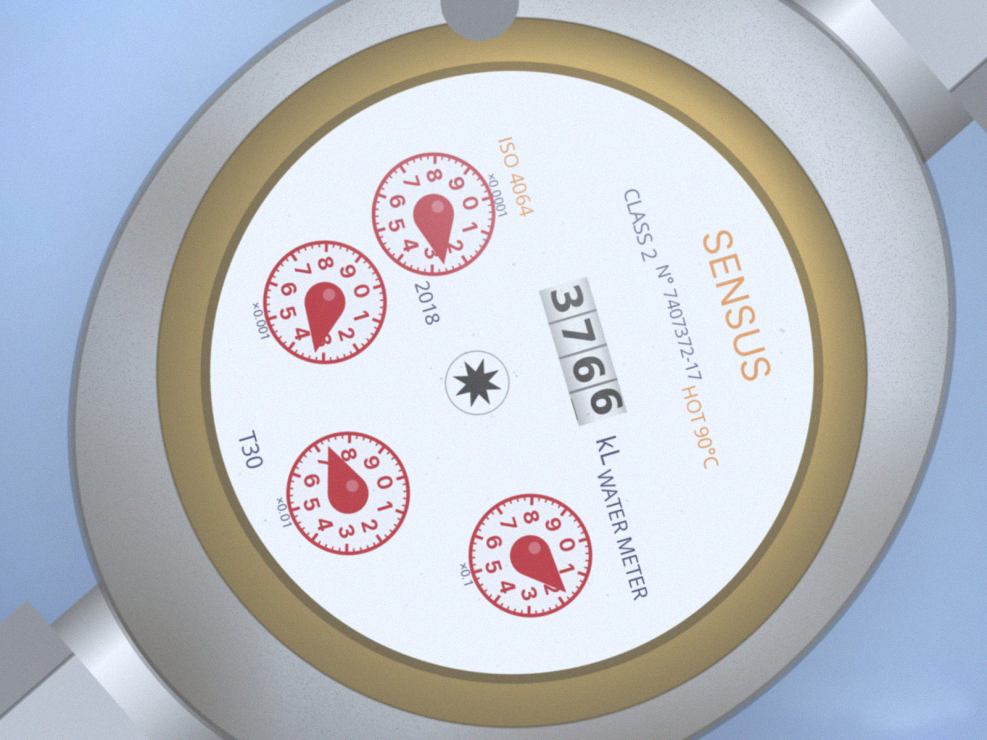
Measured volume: 3766.1732 (kL)
